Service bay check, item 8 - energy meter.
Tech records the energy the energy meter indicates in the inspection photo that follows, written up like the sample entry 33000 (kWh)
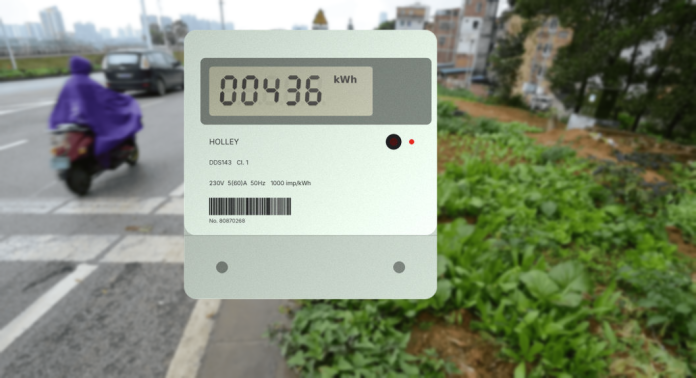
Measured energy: 436 (kWh)
